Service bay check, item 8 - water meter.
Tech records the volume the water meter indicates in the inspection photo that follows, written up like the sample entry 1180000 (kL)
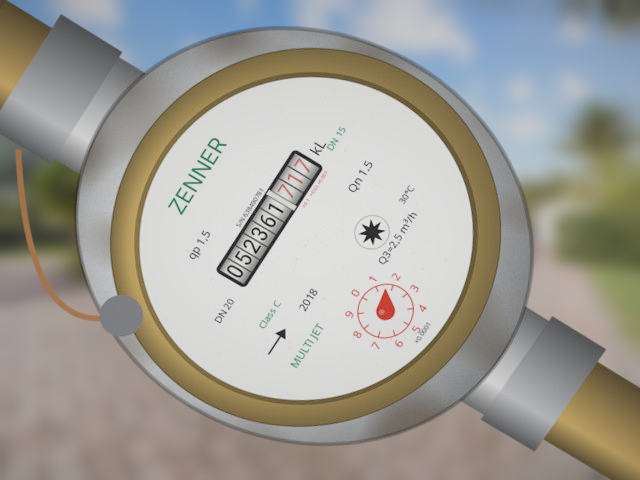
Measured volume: 52361.7171 (kL)
